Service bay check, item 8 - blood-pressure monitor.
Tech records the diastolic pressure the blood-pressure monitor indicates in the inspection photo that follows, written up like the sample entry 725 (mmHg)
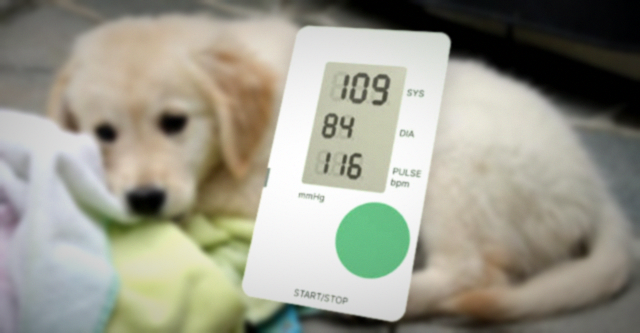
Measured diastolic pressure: 84 (mmHg)
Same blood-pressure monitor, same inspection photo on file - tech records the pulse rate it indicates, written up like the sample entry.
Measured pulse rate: 116 (bpm)
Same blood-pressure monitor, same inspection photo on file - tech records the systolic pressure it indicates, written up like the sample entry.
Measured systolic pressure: 109 (mmHg)
